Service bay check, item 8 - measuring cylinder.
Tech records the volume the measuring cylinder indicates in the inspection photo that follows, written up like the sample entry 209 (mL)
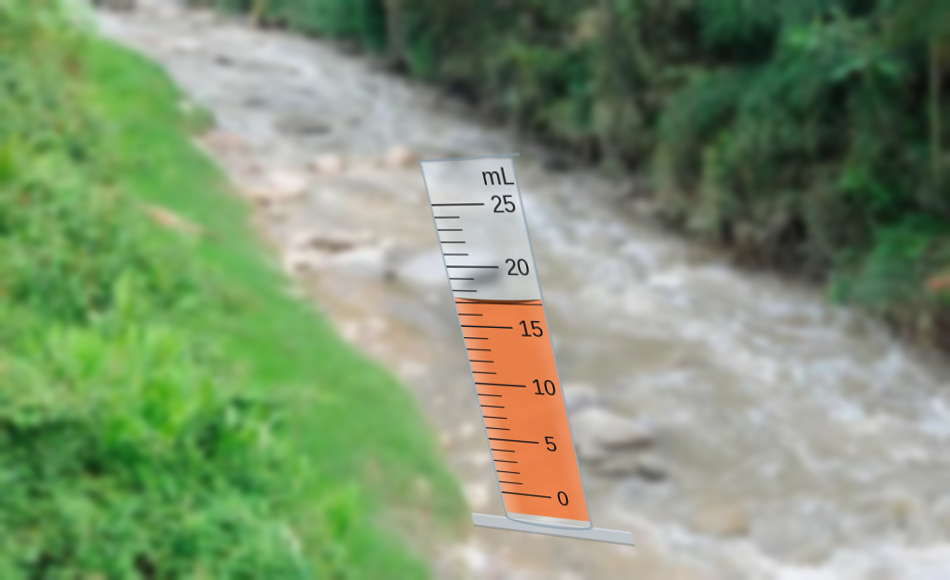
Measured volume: 17 (mL)
